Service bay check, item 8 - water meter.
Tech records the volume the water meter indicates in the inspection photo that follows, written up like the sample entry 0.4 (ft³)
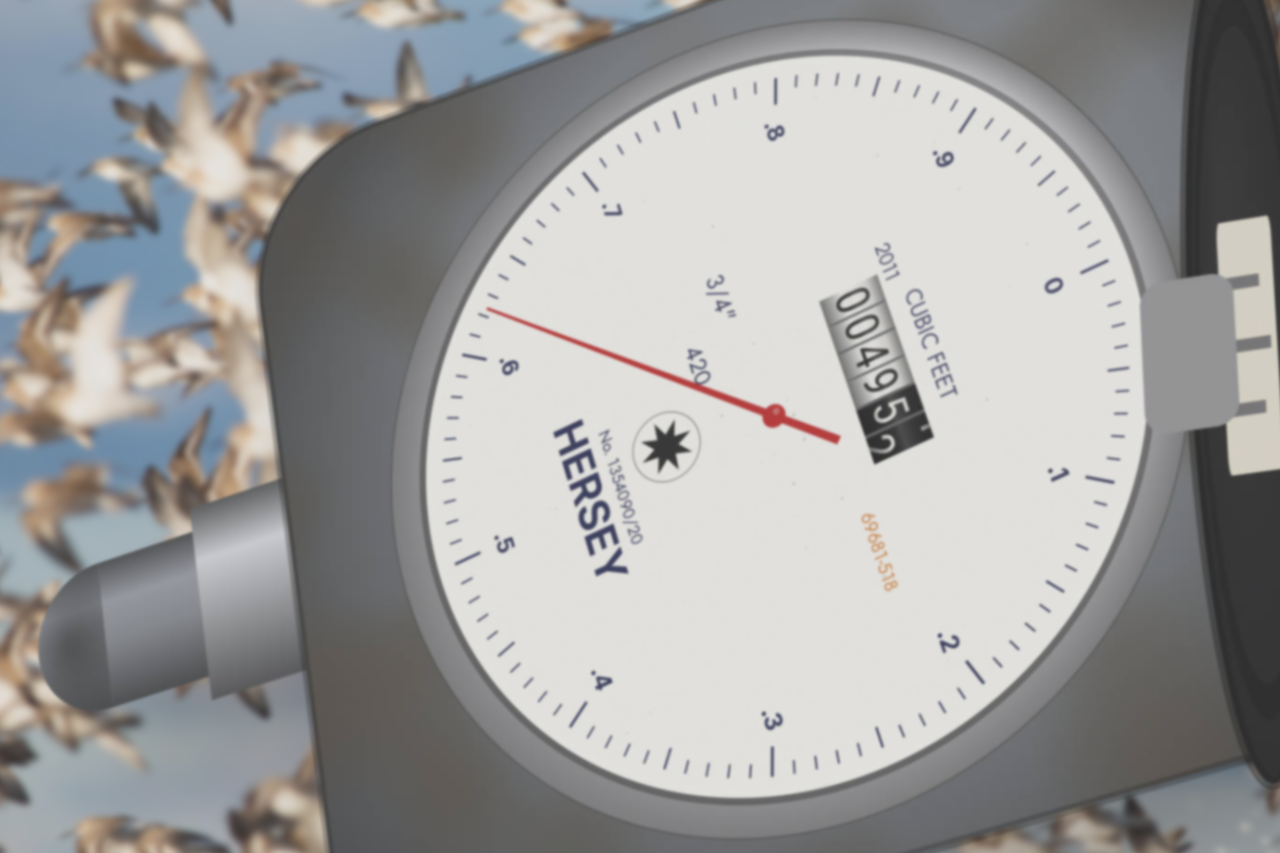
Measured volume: 4951.62 (ft³)
